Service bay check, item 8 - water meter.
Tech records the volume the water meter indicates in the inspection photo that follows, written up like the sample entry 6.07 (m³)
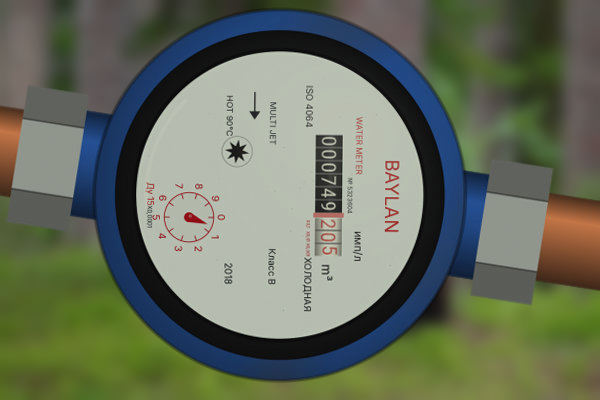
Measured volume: 749.2050 (m³)
